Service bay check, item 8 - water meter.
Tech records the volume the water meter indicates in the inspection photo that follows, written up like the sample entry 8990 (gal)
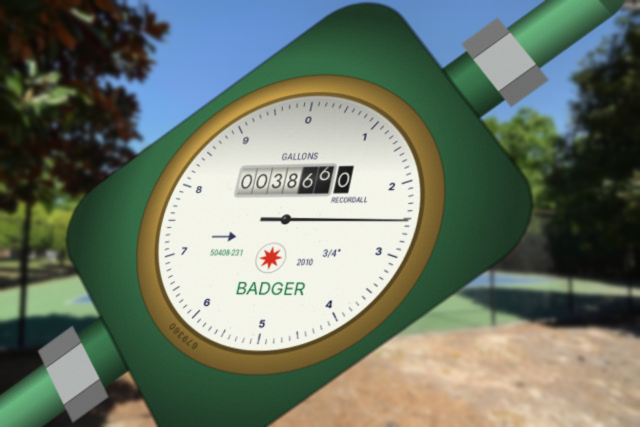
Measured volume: 38662.5 (gal)
